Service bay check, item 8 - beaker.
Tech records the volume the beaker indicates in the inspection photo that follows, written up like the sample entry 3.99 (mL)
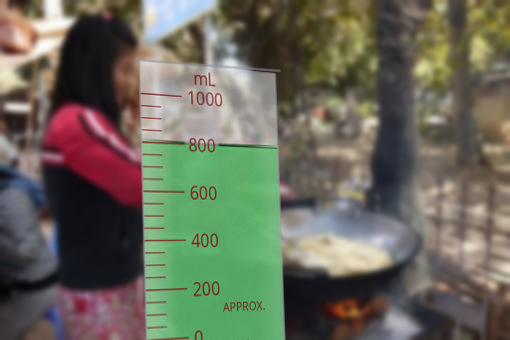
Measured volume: 800 (mL)
